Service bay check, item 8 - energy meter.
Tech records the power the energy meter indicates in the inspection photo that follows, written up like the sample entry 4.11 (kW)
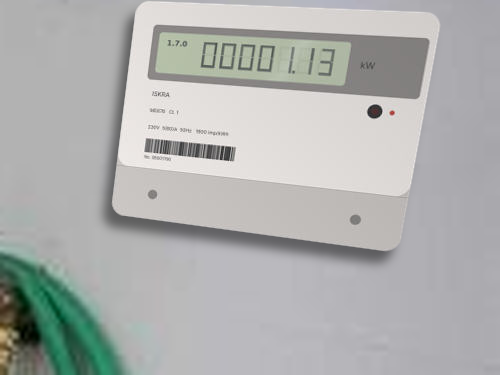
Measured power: 1.13 (kW)
